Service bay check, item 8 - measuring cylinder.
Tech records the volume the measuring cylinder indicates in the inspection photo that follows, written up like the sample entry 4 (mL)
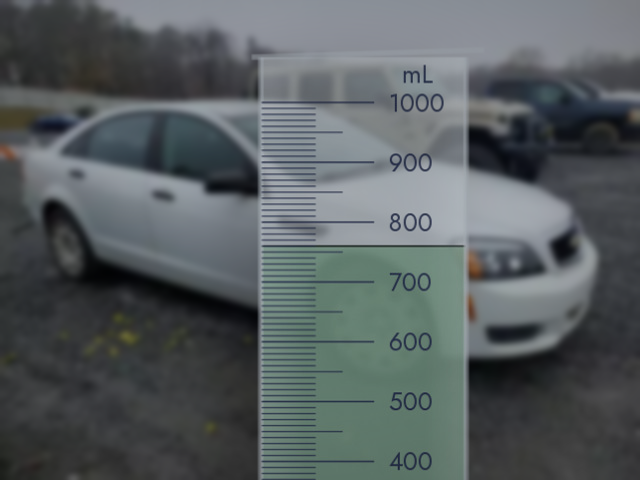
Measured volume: 760 (mL)
